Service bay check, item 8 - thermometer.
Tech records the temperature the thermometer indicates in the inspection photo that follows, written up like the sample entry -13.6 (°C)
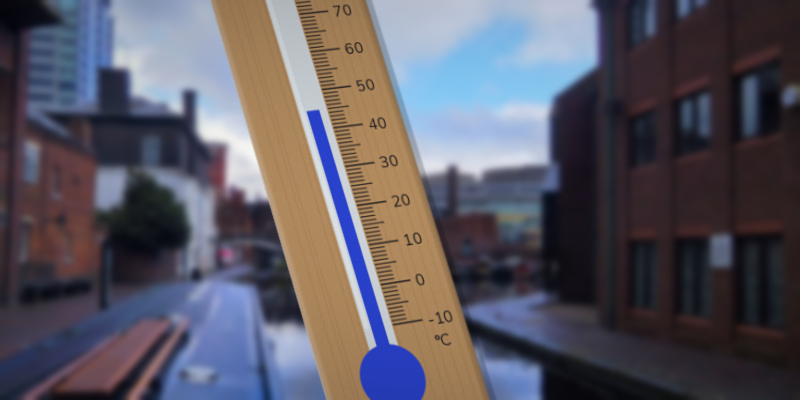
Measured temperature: 45 (°C)
